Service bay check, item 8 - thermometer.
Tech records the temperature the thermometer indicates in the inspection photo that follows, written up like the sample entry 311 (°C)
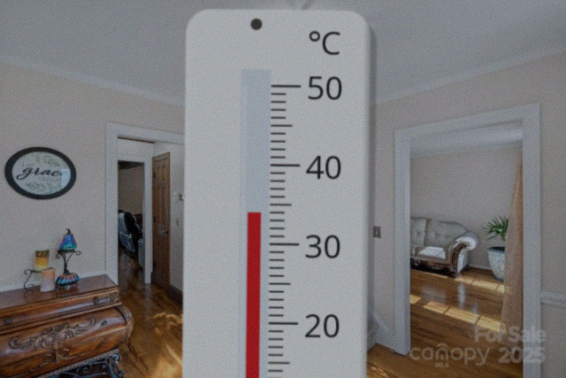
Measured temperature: 34 (°C)
